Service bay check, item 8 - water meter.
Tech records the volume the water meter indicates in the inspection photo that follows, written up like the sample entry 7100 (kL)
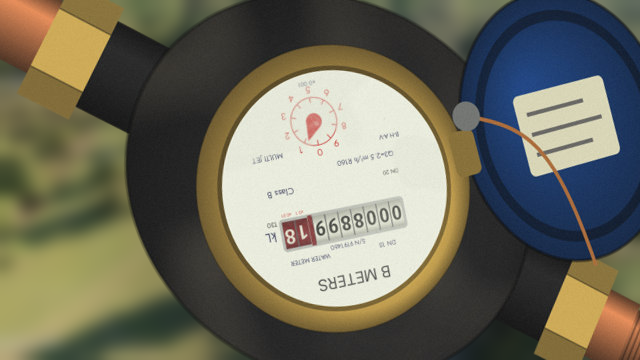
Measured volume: 8899.180 (kL)
